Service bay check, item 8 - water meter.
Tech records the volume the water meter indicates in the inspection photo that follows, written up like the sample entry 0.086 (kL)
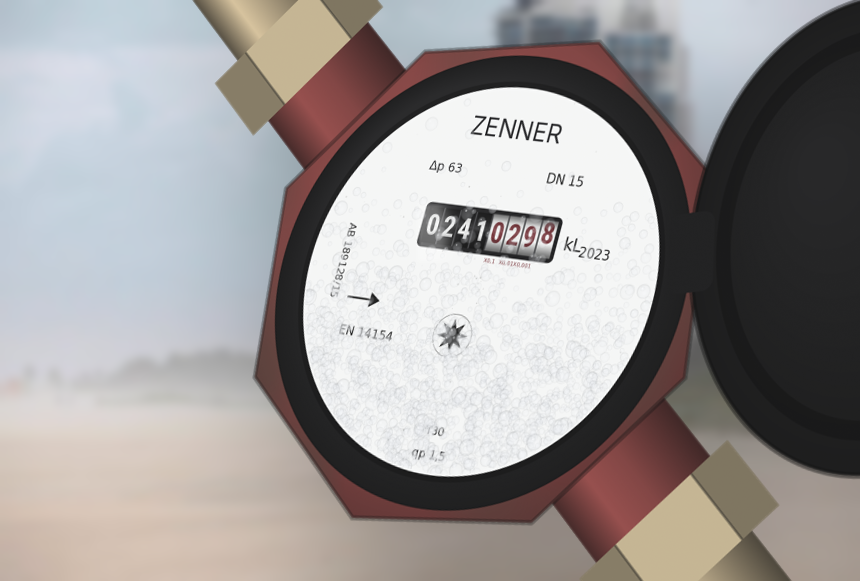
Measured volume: 241.0298 (kL)
